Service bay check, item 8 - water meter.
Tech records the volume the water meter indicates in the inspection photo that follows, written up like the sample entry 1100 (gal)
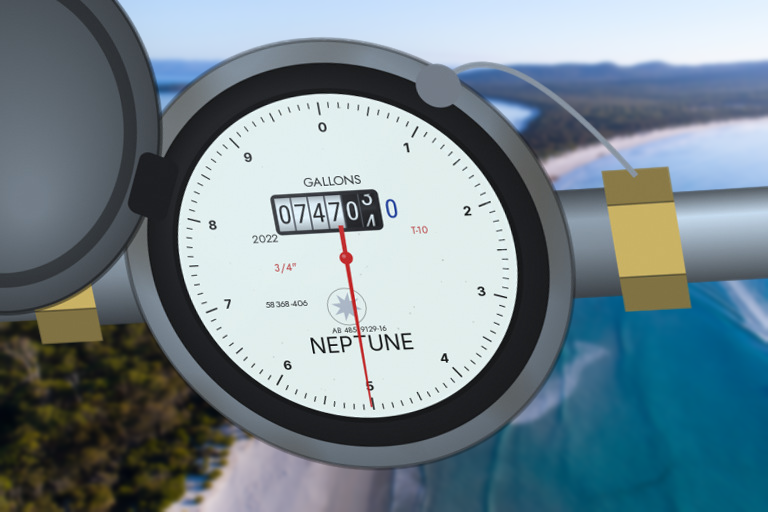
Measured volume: 747035.0 (gal)
